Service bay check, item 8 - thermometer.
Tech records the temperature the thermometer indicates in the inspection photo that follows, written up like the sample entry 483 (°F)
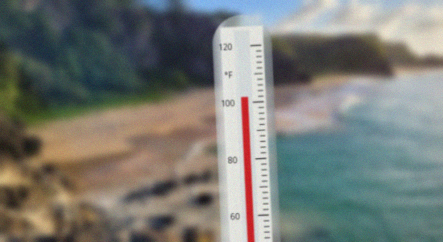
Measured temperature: 102 (°F)
